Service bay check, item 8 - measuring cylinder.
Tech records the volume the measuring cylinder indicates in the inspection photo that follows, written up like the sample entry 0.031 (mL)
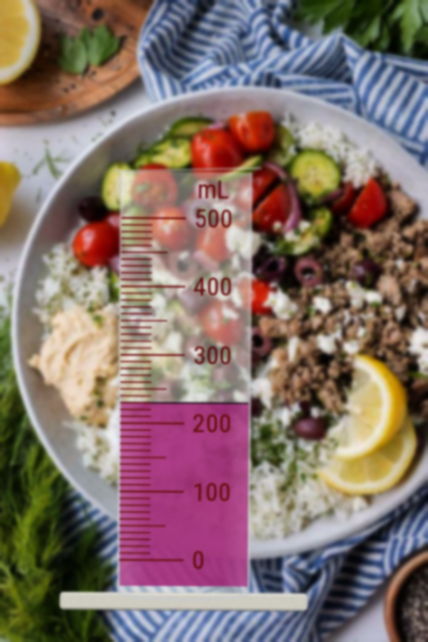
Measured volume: 230 (mL)
